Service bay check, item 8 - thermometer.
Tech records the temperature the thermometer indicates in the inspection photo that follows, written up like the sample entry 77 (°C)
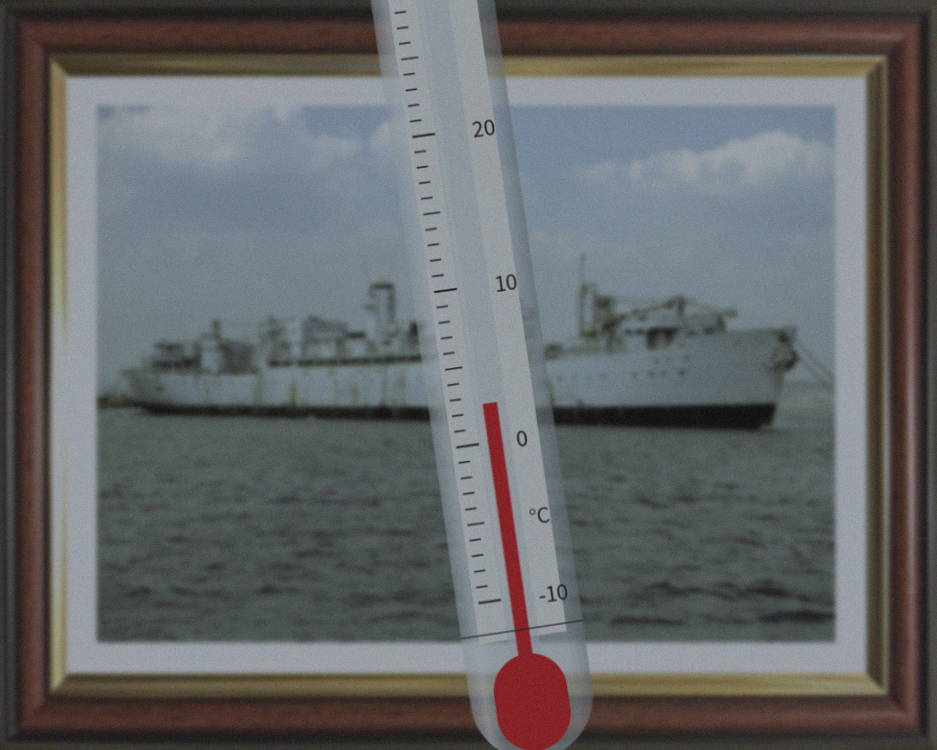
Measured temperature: 2.5 (°C)
